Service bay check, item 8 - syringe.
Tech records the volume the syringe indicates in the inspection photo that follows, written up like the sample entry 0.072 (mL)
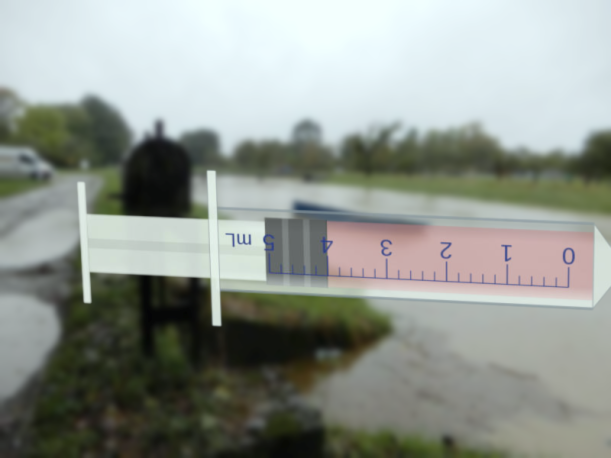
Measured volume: 4 (mL)
